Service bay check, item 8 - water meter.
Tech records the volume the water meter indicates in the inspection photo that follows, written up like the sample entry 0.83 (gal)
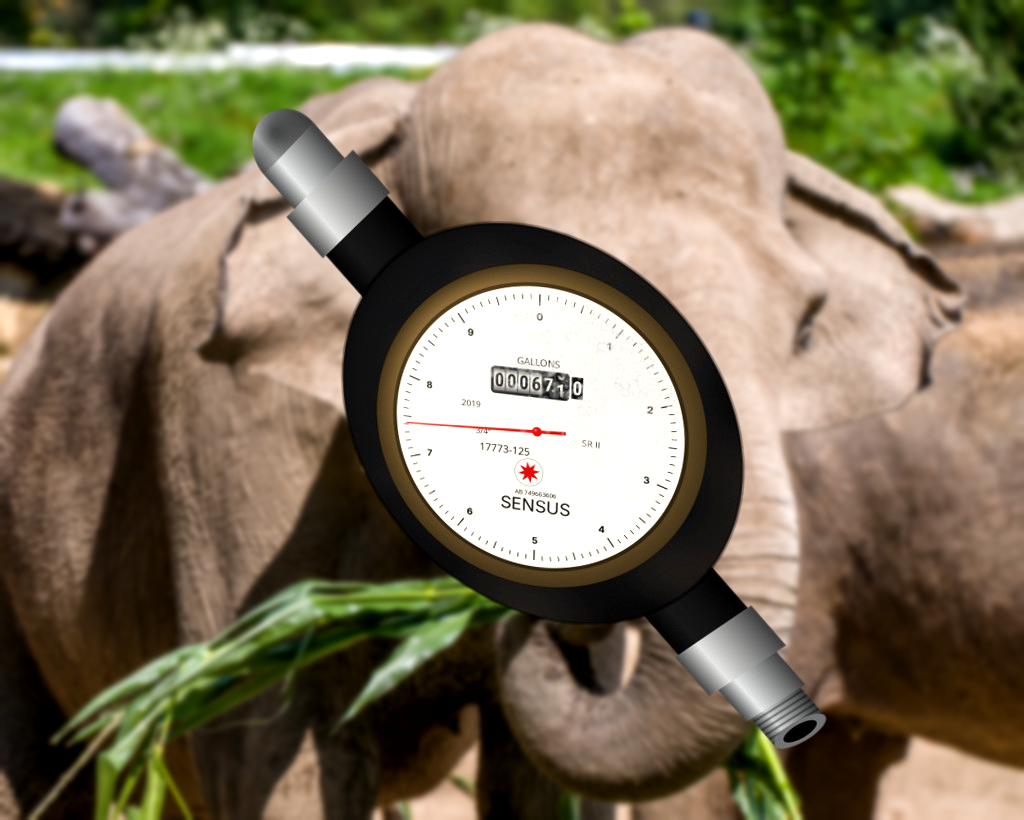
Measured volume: 6707.4 (gal)
